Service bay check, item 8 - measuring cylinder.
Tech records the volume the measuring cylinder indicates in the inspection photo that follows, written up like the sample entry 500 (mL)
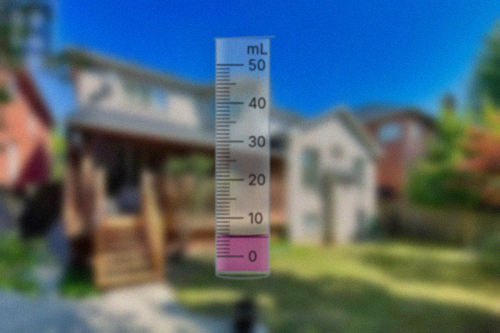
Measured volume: 5 (mL)
